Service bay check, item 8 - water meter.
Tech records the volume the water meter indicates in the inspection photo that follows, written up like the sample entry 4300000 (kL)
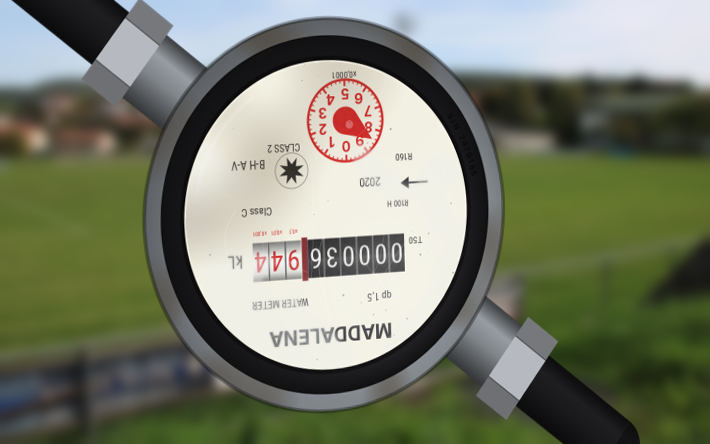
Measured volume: 36.9448 (kL)
